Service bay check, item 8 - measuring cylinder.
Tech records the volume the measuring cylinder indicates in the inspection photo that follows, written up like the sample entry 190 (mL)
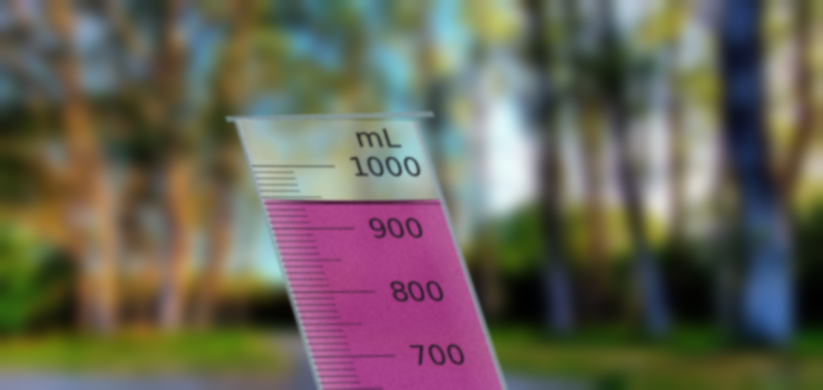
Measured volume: 940 (mL)
